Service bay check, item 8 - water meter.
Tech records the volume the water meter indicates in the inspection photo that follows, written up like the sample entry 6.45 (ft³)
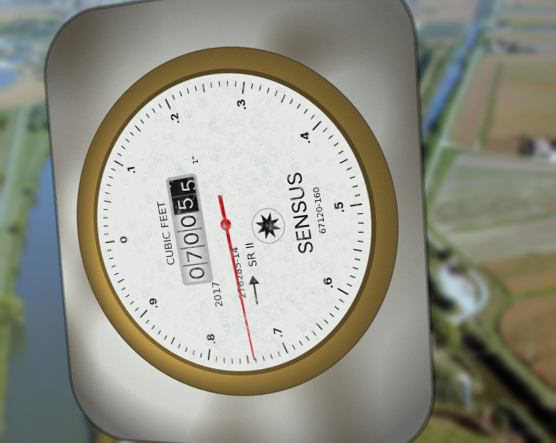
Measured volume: 70054.74 (ft³)
